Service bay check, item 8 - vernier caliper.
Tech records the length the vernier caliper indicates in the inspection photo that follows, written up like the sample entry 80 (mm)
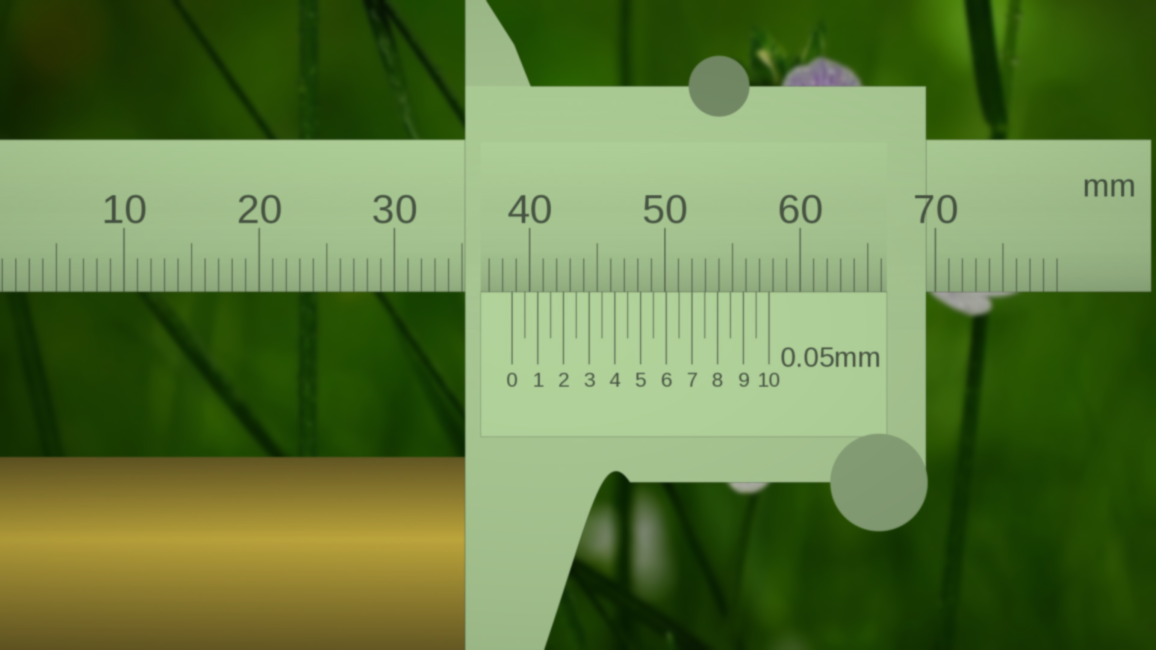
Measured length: 38.7 (mm)
